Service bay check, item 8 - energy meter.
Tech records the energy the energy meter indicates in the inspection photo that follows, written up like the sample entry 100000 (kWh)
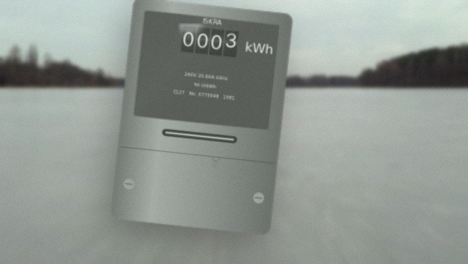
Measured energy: 3 (kWh)
